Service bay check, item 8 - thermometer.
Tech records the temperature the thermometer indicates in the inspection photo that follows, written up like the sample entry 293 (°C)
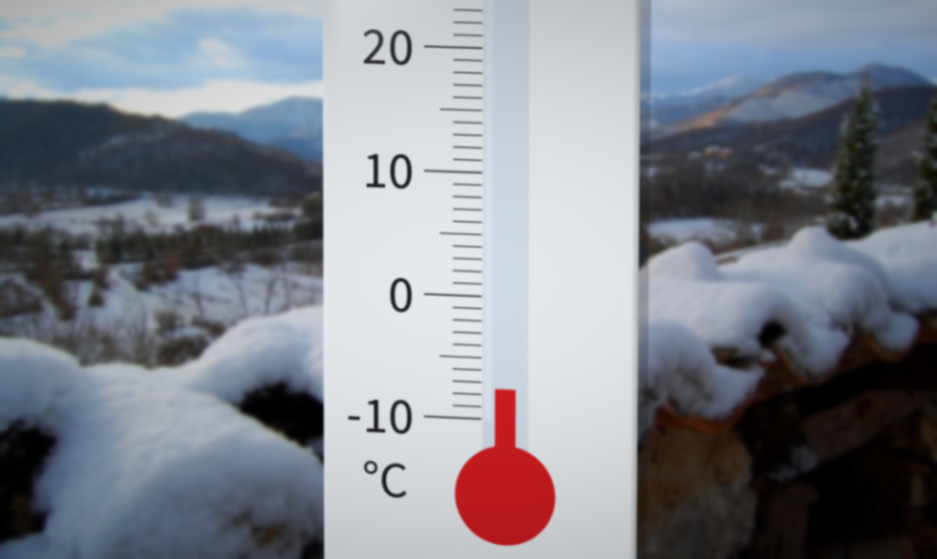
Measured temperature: -7.5 (°C)
